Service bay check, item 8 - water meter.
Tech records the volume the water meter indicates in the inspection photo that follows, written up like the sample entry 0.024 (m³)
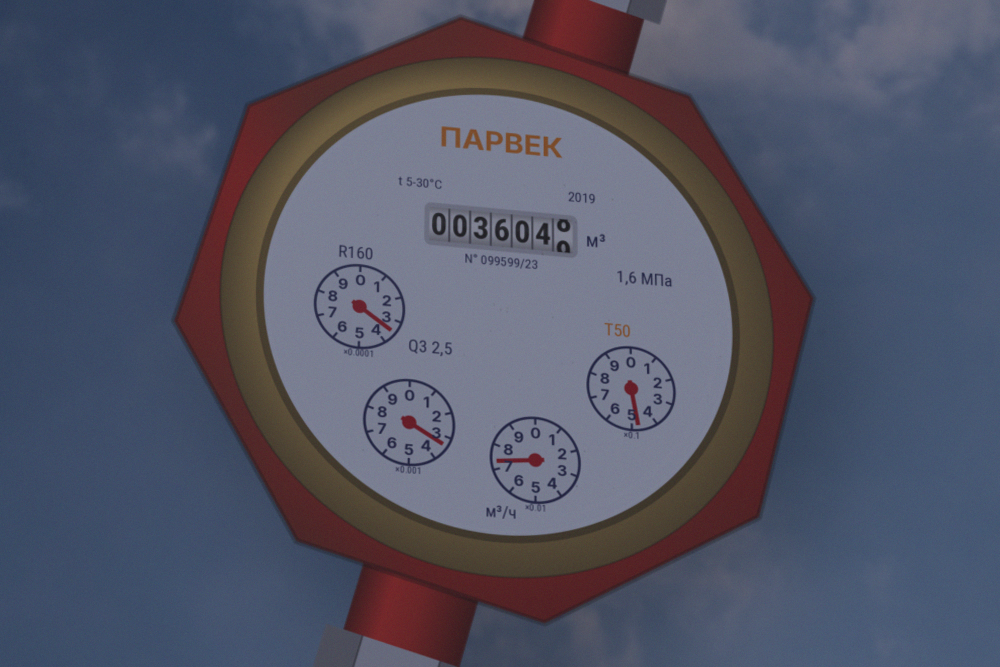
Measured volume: 36048.4733 (m³)
